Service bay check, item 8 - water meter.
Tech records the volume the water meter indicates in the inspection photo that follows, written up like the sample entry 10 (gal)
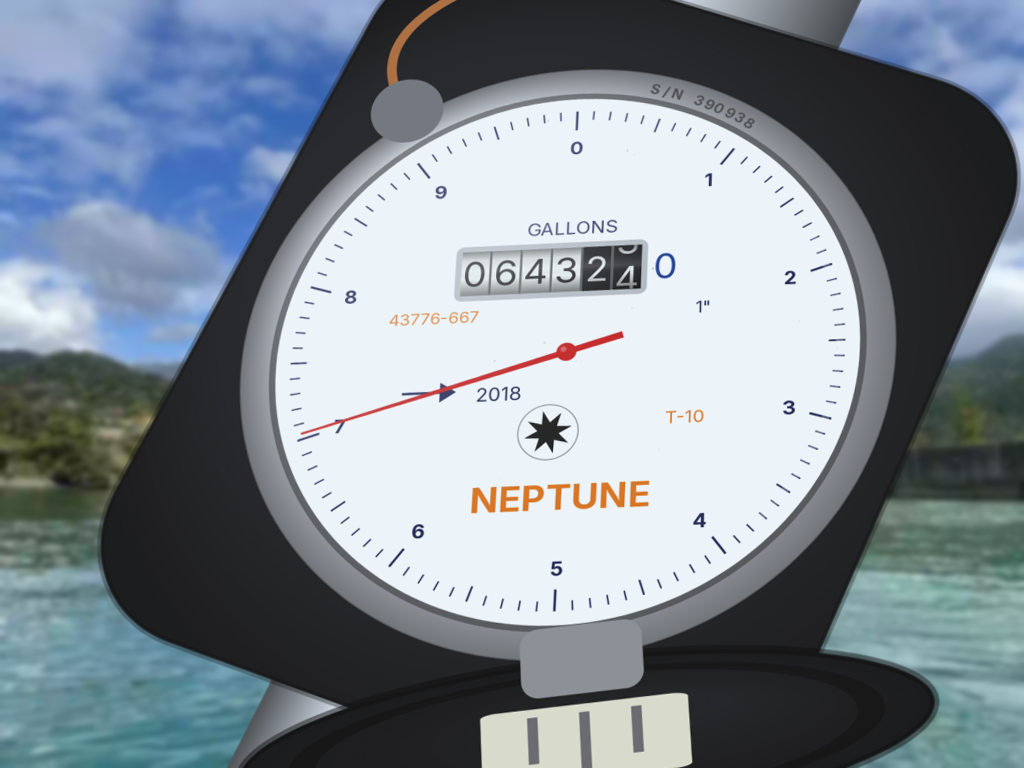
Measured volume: 643237.0 (gal)
